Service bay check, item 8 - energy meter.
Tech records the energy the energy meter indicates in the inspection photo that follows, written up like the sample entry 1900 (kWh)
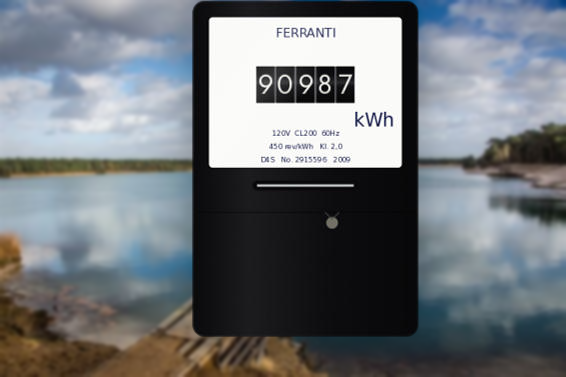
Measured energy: 90987 (kWh)
